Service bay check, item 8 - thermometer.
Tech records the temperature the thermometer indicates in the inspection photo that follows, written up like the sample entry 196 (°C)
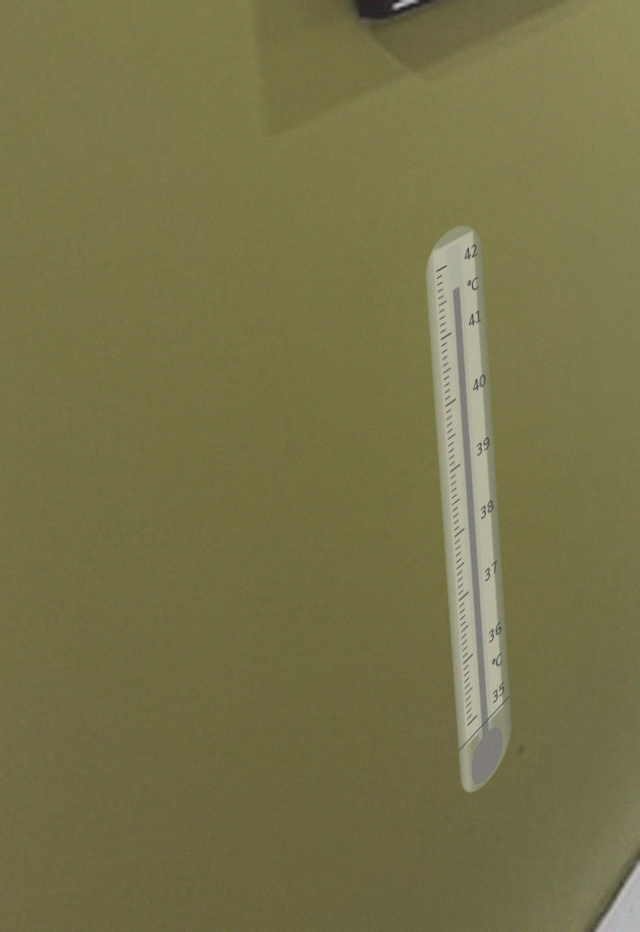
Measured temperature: 41.6 (°C)
